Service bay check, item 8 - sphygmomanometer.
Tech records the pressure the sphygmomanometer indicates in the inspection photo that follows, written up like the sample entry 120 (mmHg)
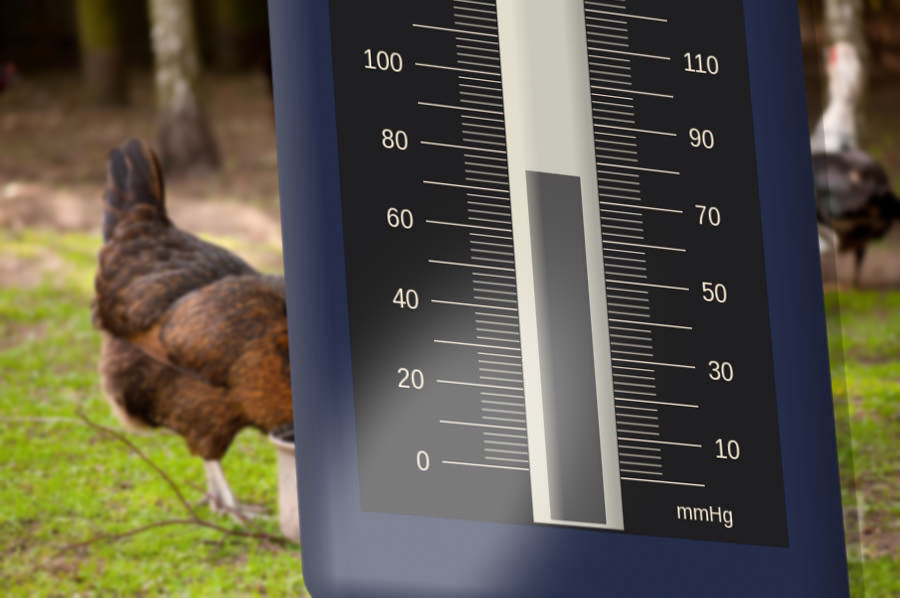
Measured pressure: 76 (mmHg)
